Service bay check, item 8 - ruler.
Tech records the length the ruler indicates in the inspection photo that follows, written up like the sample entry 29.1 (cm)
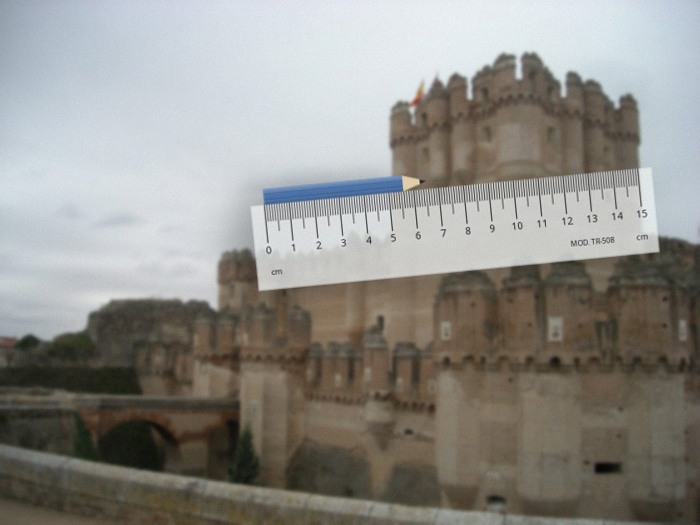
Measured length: 6.5 (cm)
